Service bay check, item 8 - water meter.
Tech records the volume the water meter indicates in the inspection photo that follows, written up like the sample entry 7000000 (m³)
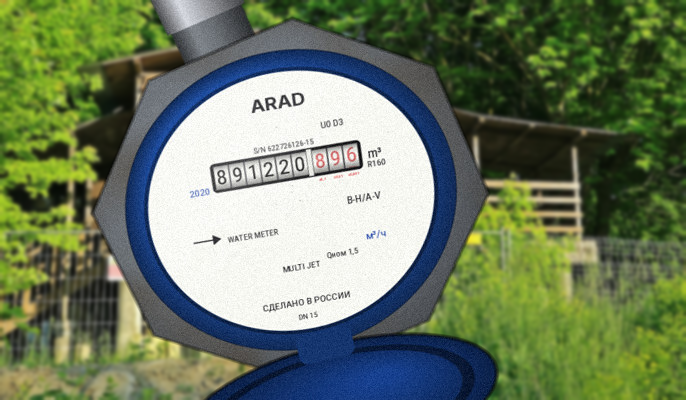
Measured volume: 891220.896 (m³)
